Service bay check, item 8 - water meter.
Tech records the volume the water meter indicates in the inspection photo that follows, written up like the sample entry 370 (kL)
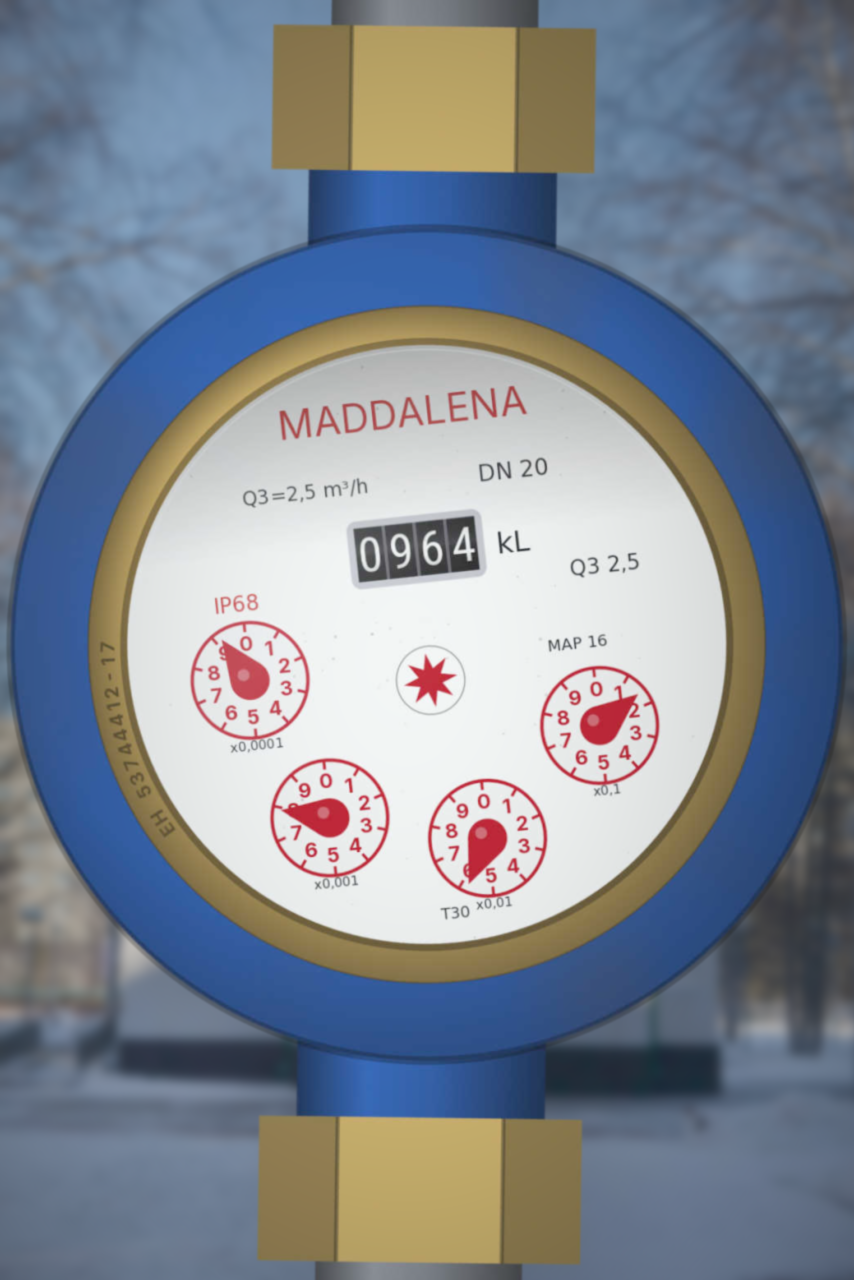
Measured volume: 964.1579 (kL)
